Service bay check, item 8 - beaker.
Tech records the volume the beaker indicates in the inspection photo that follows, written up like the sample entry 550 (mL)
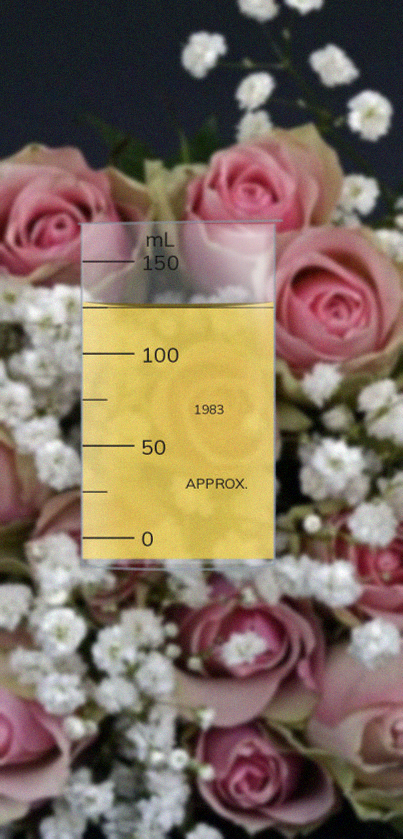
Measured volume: 125 (mL)
